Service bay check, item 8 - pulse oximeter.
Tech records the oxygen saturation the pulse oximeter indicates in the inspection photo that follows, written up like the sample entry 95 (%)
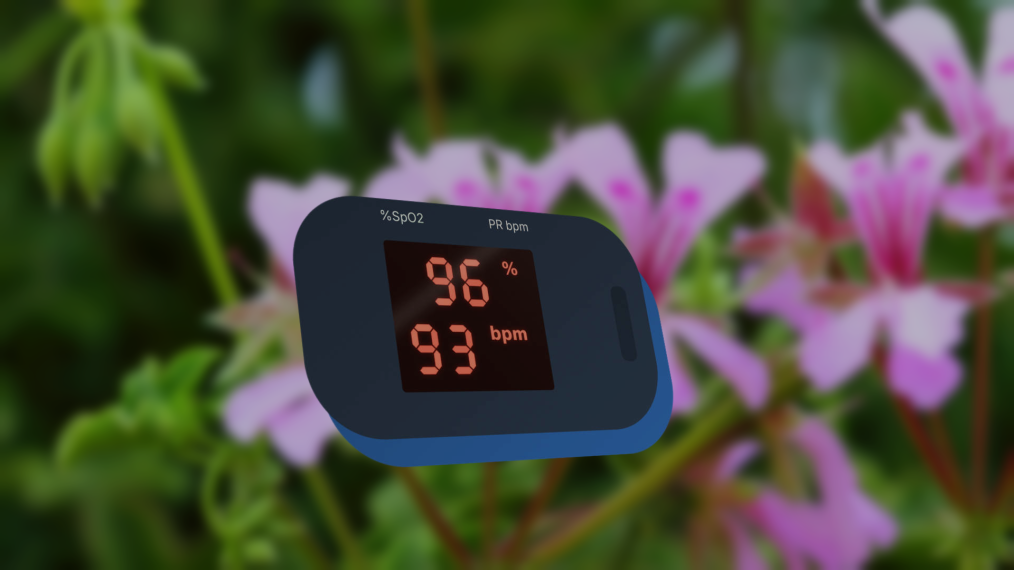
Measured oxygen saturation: 96 (%)
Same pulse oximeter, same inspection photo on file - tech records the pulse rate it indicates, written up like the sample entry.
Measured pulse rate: 93 (bpm)
